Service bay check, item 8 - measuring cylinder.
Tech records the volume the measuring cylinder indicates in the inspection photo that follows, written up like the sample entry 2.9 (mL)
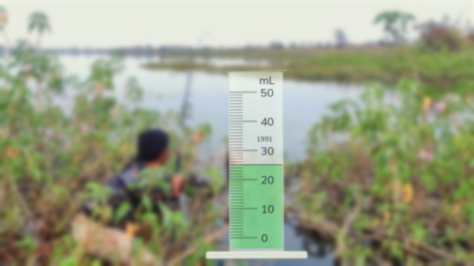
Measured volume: 25 (mL)
